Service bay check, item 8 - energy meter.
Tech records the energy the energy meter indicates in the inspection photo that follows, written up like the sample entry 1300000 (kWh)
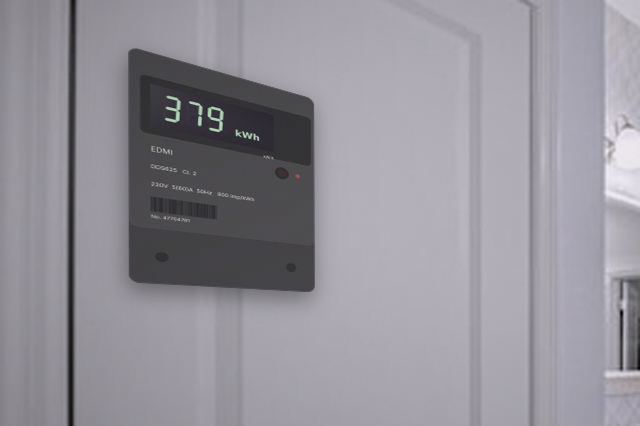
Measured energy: 379 (kWh)
